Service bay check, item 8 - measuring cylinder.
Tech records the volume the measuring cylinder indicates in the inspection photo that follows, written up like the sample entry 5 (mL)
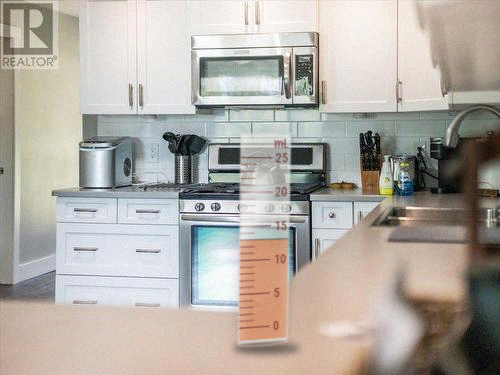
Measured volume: 13 (mL)
